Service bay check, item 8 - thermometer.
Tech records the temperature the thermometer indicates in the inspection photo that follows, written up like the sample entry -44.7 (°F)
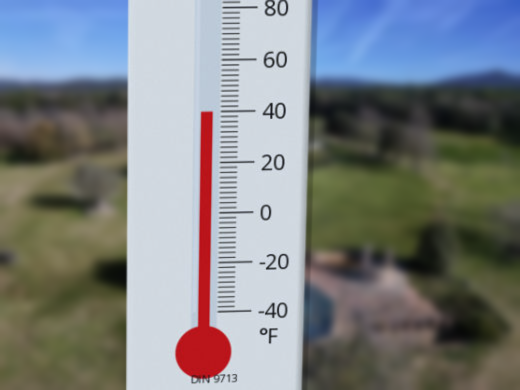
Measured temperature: 40 (°F)
